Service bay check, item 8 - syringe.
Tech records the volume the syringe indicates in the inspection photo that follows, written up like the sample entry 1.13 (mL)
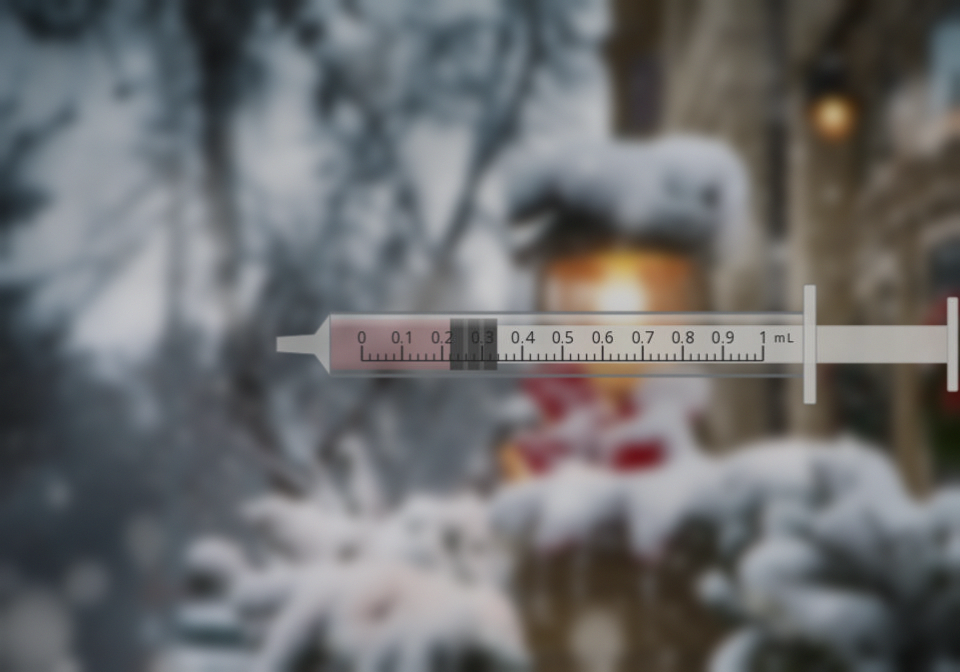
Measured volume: 0.22 (mL)
